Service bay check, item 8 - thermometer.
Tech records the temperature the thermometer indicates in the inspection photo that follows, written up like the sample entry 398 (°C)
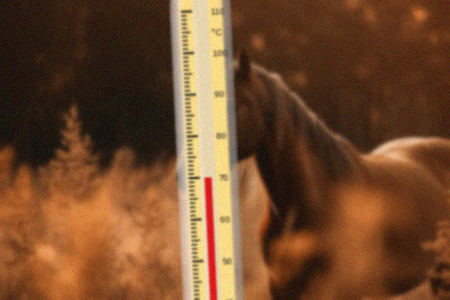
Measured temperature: 70 (°C)
